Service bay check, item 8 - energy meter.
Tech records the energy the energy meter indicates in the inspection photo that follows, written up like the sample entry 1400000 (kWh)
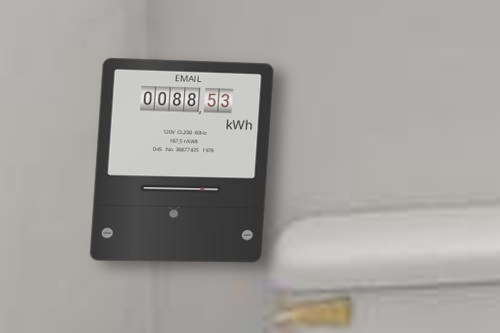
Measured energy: 88.53 (kWh)
